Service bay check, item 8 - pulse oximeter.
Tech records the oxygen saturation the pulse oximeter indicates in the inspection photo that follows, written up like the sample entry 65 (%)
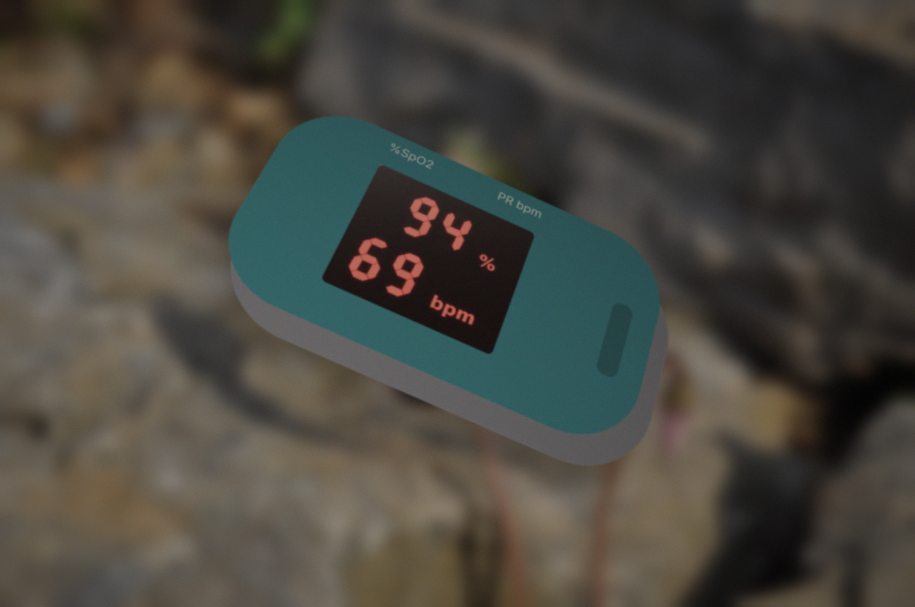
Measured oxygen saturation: 94 (%)
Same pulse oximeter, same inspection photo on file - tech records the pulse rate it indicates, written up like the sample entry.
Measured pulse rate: 69 (bpm)
